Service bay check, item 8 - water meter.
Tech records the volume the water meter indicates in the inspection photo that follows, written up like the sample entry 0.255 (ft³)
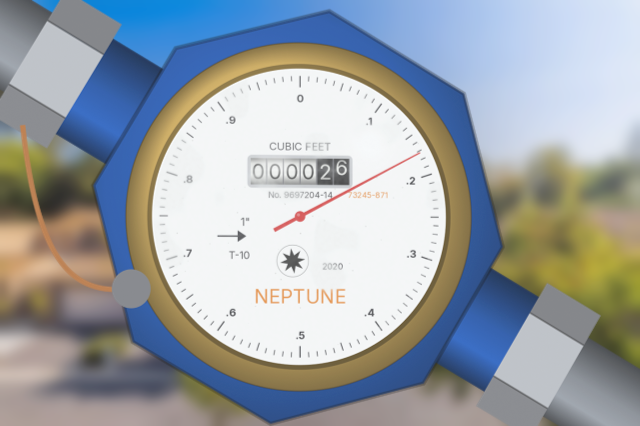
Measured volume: 26.17 (ft³)
